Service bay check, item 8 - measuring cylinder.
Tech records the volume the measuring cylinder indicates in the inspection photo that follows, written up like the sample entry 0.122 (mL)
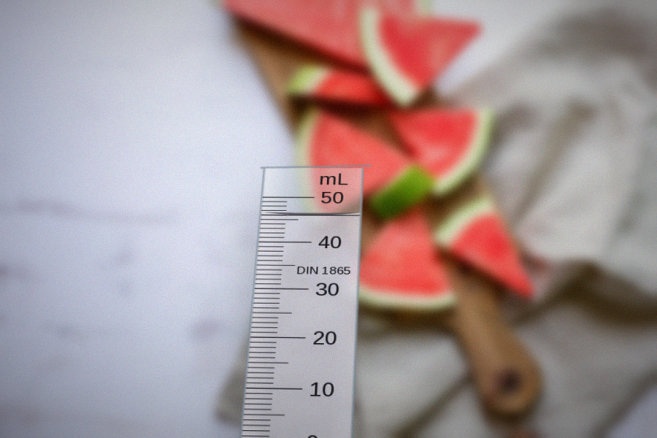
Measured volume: 46 (mL)
